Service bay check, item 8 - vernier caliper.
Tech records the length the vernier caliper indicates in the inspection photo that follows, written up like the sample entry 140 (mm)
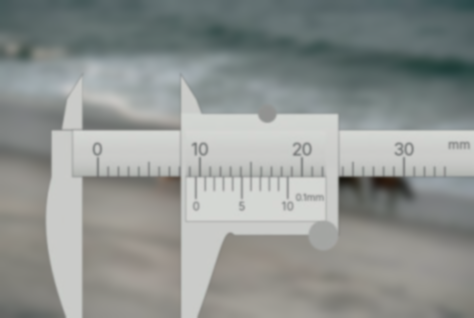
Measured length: 9.6 (mm)
